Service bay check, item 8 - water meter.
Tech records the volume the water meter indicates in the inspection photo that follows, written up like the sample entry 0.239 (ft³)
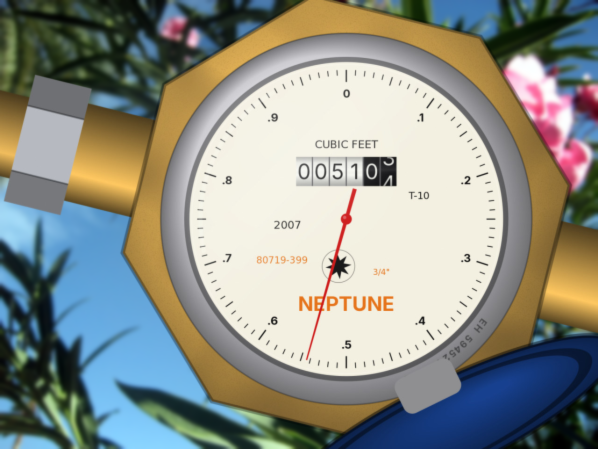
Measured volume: 5103.54 (ft³)
